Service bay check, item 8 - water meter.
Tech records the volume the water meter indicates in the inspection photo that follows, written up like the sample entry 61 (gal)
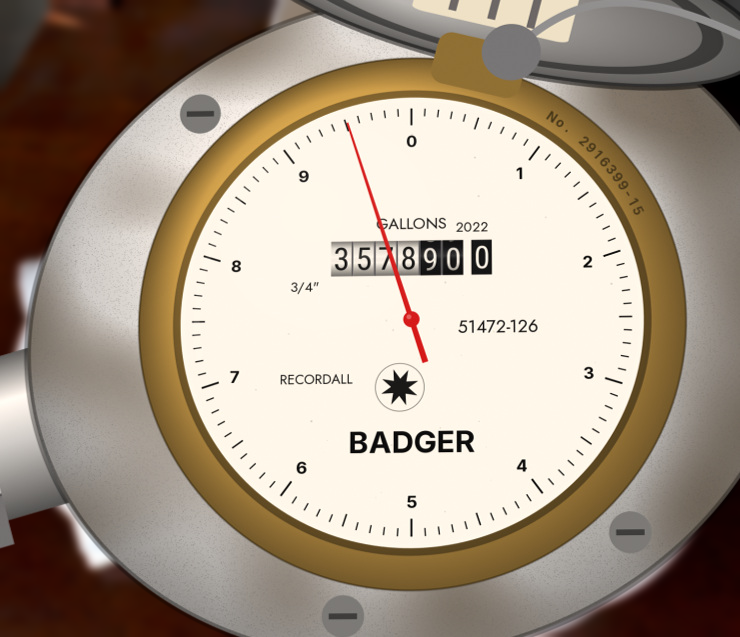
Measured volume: 3578899.5 (gal)
